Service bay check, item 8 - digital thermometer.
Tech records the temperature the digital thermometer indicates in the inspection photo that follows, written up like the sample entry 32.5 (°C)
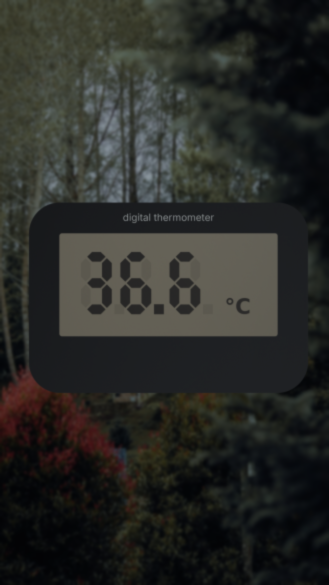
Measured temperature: 36.6 (°C)
